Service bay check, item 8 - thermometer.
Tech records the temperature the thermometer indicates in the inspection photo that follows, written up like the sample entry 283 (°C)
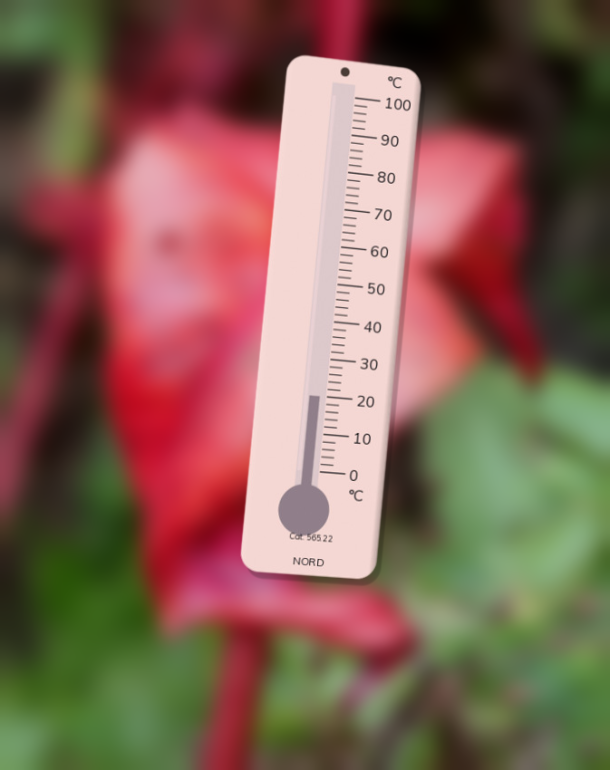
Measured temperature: 20 (°C)
